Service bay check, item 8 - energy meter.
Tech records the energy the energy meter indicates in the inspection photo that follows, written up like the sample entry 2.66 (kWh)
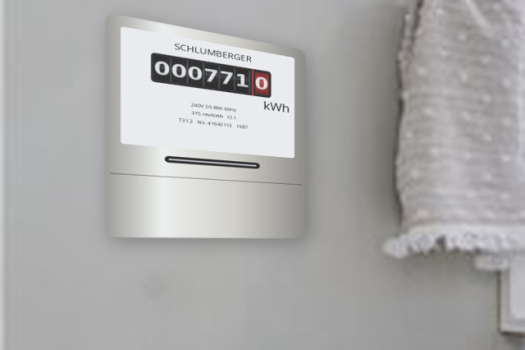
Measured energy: 771.0 (kWh)
